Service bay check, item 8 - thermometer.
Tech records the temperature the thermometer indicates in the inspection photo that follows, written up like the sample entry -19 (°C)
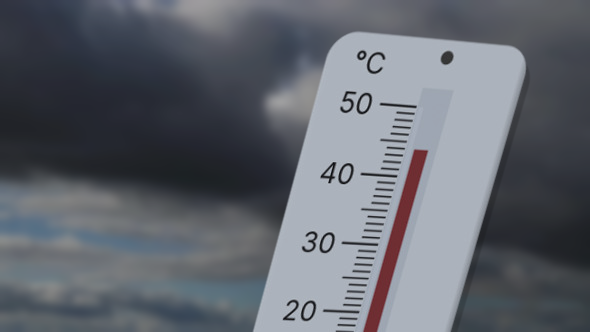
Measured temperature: 44 (°C)
